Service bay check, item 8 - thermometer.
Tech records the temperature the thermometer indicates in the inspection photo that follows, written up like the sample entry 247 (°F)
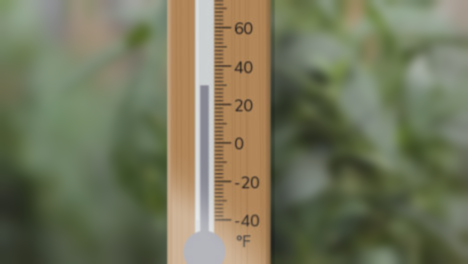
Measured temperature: 30 (°F)
